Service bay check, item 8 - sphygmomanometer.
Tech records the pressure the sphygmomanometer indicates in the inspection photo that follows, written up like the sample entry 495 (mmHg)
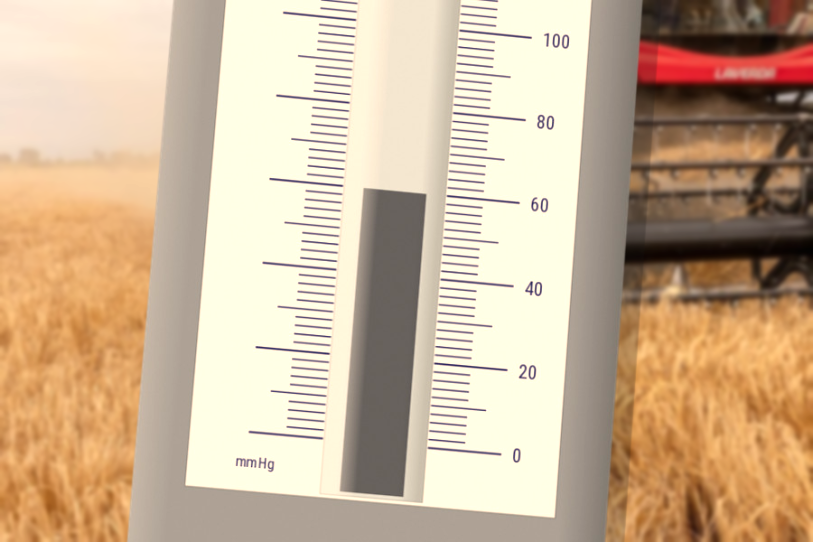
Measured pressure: 60 (mmHg)
